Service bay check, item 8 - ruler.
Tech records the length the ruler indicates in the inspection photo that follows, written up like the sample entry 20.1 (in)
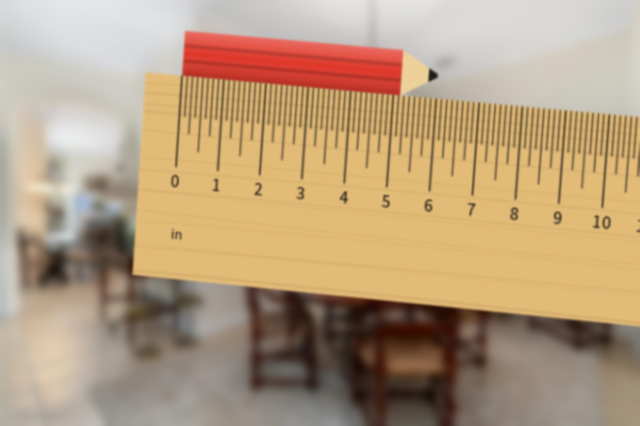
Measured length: 6 (in)
